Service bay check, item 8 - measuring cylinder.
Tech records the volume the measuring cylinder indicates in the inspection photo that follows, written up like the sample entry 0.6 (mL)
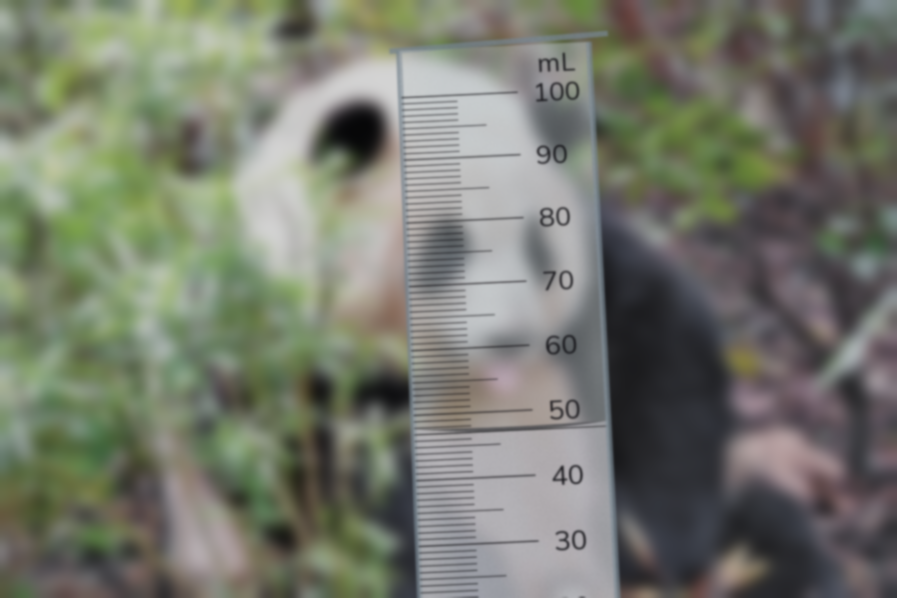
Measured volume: 47 (mL)
